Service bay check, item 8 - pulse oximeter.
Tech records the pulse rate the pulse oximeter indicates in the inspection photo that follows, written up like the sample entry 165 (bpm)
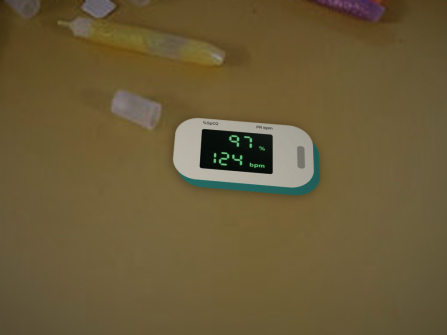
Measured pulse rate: 124 (bpm)
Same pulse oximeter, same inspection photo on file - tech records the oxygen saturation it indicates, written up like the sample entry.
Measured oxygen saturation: 97 (%)
